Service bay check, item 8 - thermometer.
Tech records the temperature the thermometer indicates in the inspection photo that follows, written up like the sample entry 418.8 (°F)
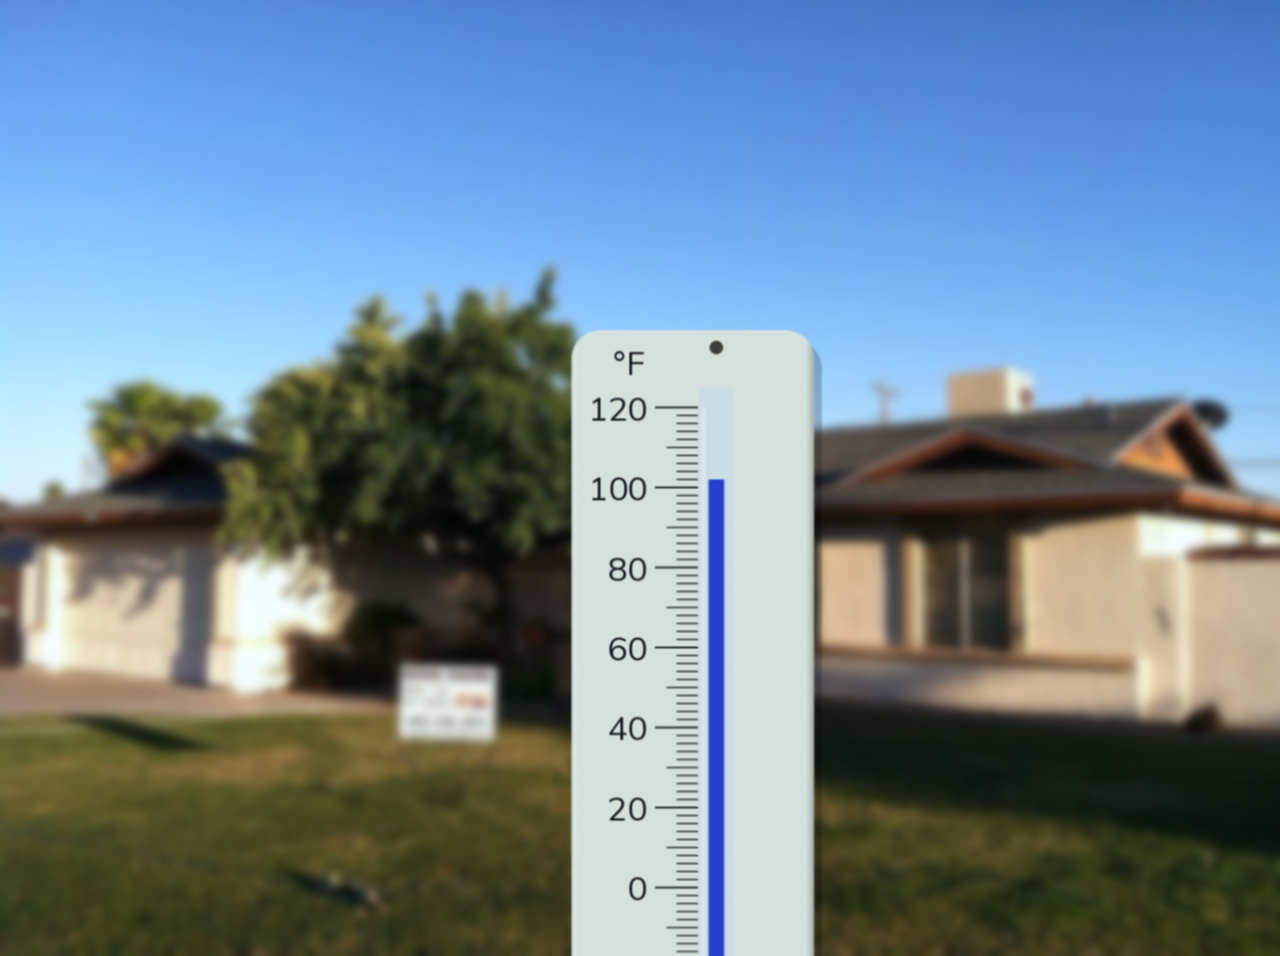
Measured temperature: 102 (°F)
